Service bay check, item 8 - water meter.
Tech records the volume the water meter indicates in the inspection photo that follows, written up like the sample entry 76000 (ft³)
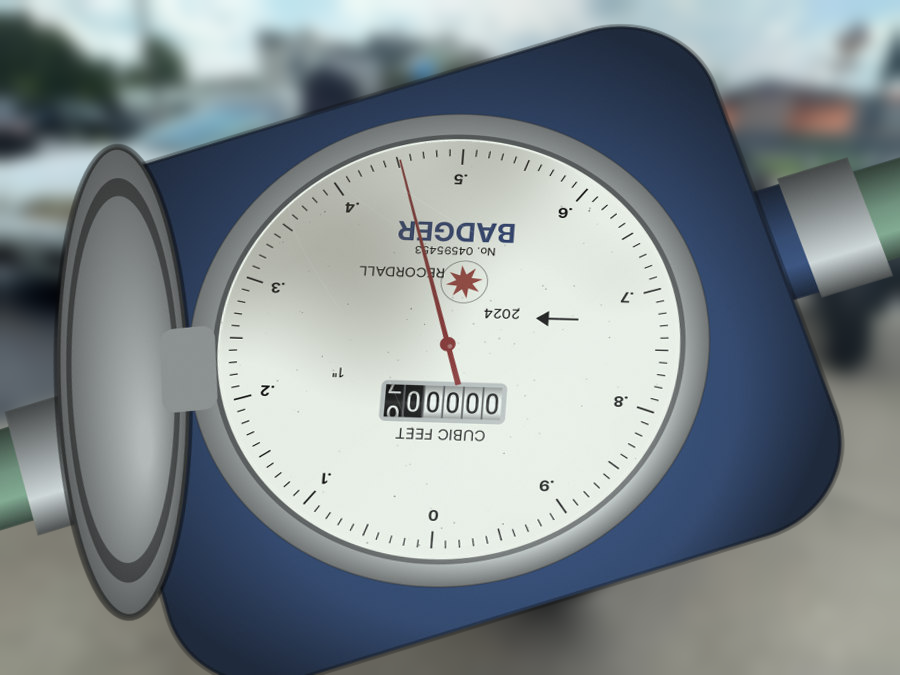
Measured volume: 6.45 (ft³)
